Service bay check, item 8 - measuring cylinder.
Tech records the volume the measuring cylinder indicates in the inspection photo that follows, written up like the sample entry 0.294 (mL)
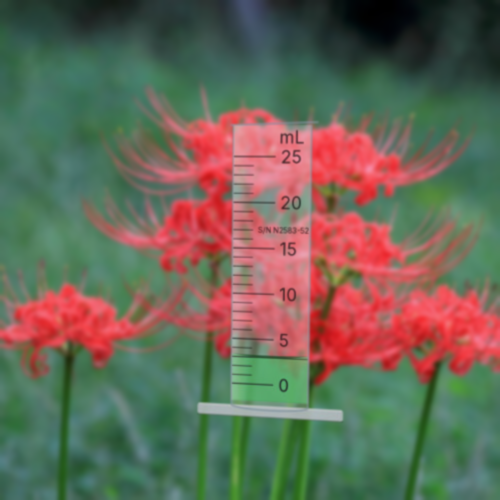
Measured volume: 3 (mL)
